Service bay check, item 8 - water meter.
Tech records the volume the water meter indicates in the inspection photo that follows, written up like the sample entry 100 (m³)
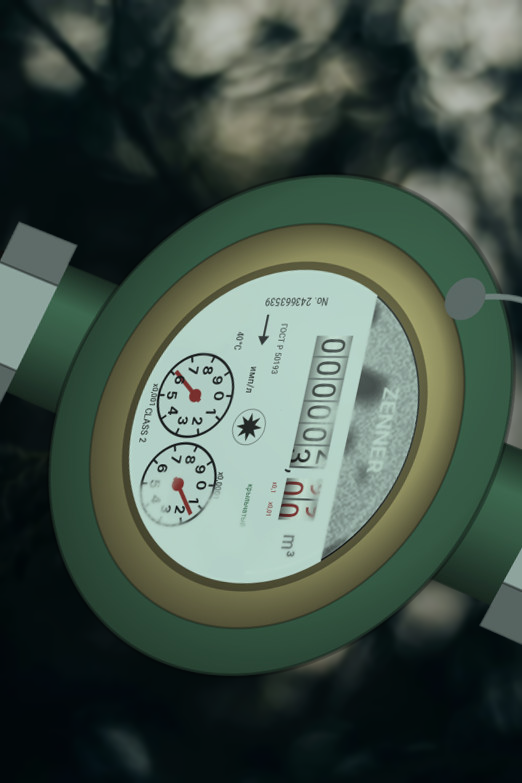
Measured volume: 2.9961 (m³)
